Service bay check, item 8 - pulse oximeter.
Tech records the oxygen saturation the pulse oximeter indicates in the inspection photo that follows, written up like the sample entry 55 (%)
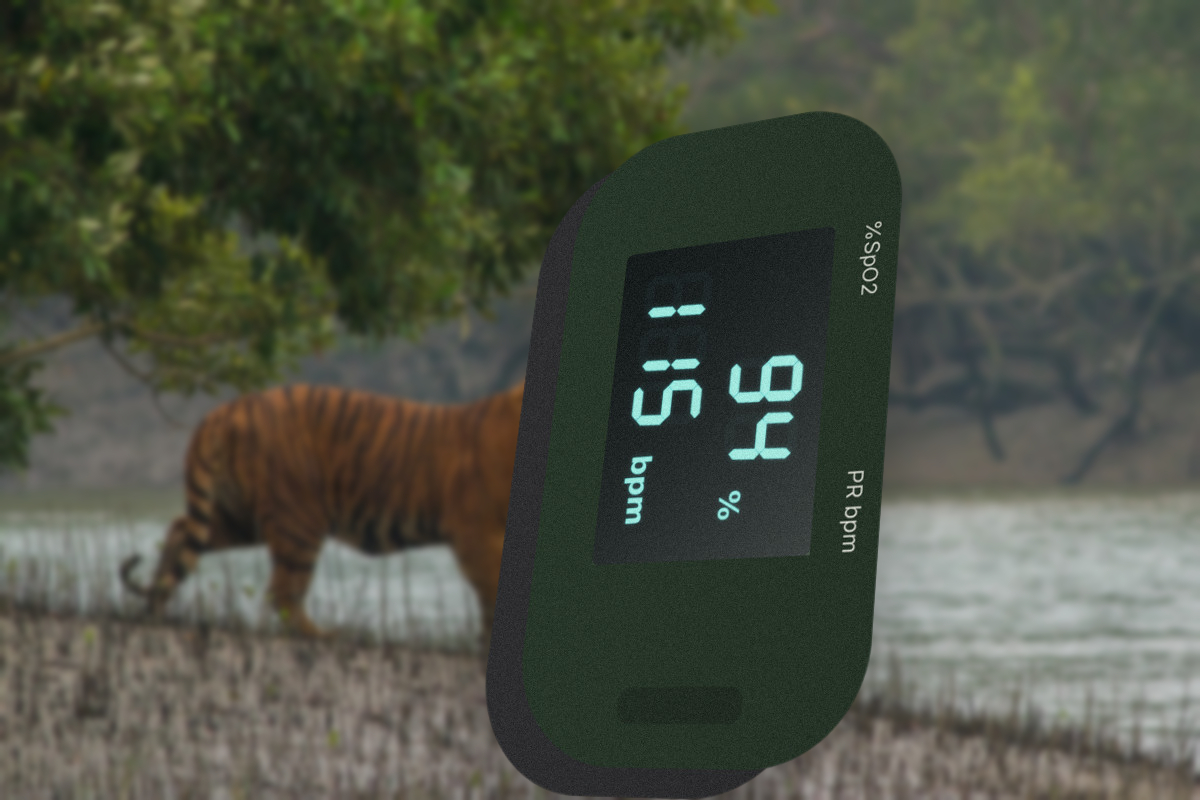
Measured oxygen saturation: 94 (%)
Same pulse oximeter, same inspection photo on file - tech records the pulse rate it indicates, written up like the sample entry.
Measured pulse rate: 115 (bpm)
